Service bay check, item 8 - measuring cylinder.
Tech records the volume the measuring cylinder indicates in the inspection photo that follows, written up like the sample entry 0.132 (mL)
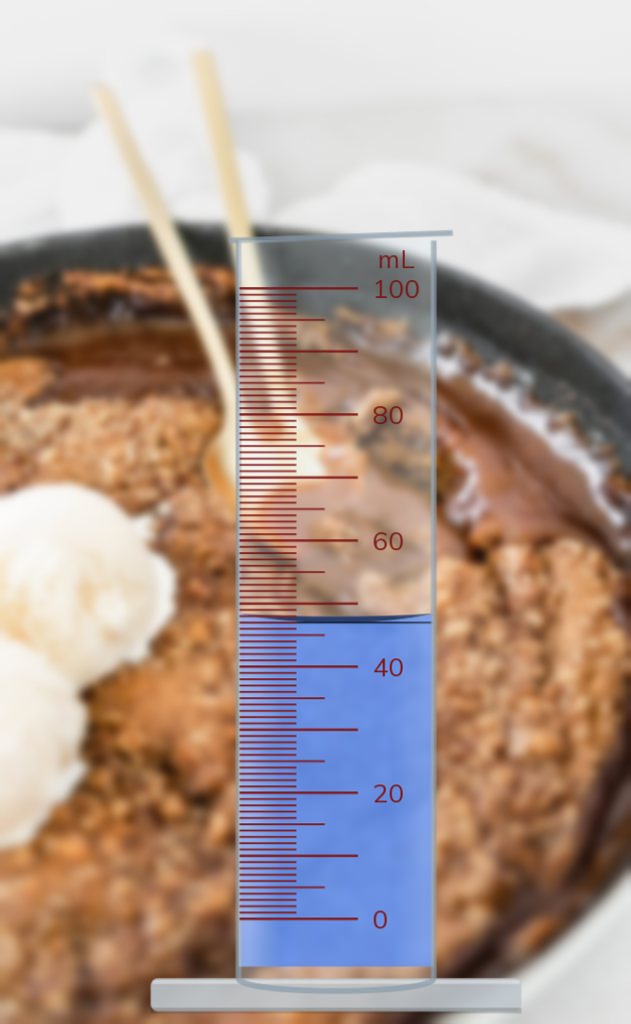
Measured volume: 47 (mL)
